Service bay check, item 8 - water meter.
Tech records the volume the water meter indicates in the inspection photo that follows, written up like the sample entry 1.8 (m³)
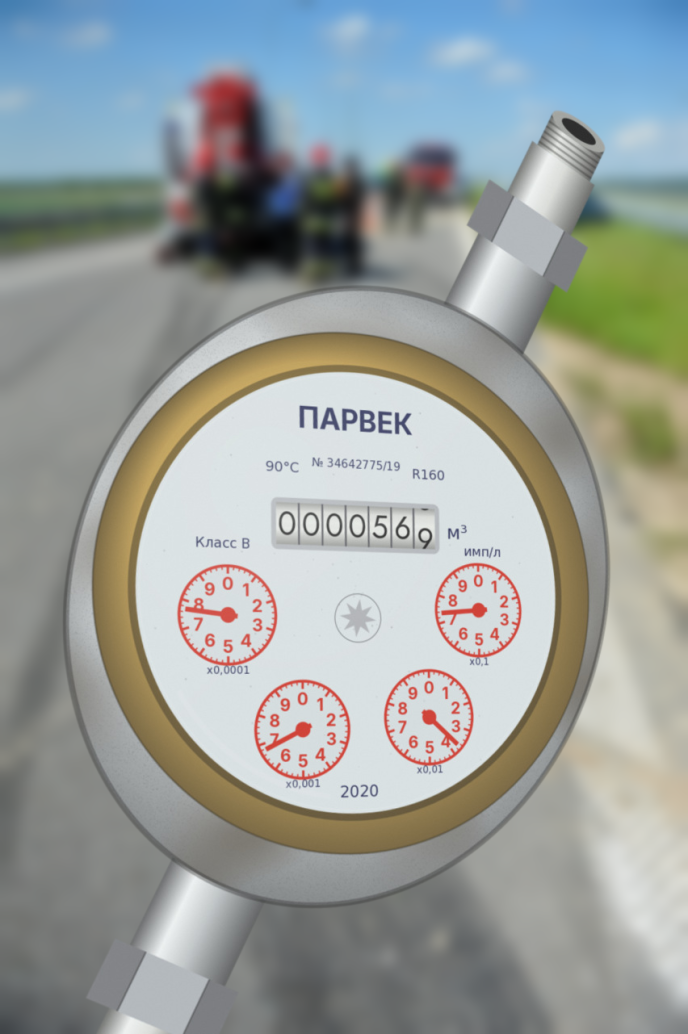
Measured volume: 568.7367 (m³)
